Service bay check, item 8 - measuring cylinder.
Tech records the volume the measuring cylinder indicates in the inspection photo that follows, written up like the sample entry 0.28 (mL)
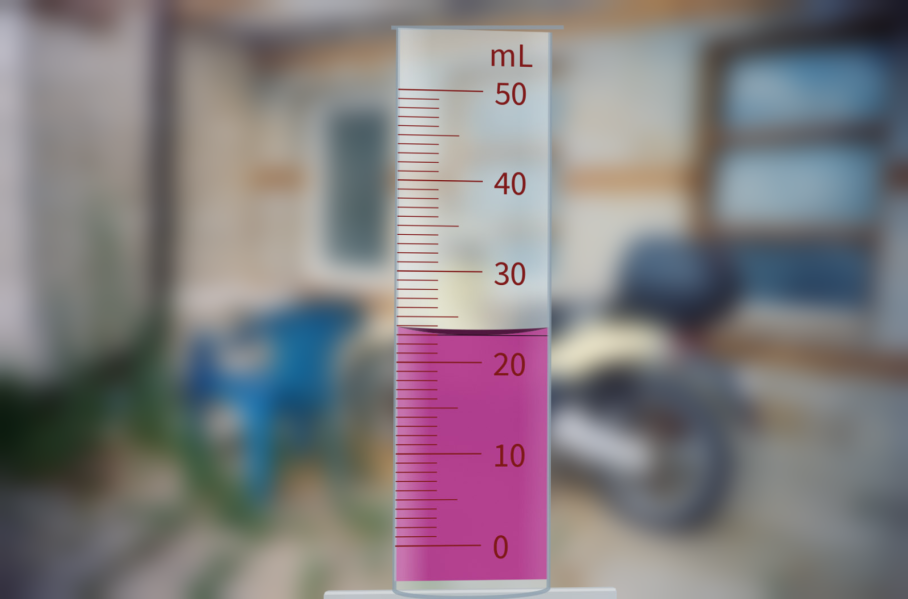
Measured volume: 23 (mL)
